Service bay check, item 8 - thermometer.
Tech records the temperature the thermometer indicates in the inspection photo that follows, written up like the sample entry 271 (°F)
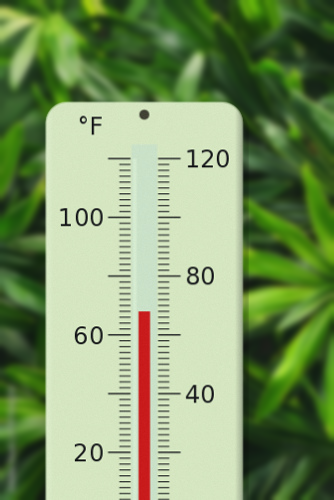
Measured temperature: 68 (°F)
